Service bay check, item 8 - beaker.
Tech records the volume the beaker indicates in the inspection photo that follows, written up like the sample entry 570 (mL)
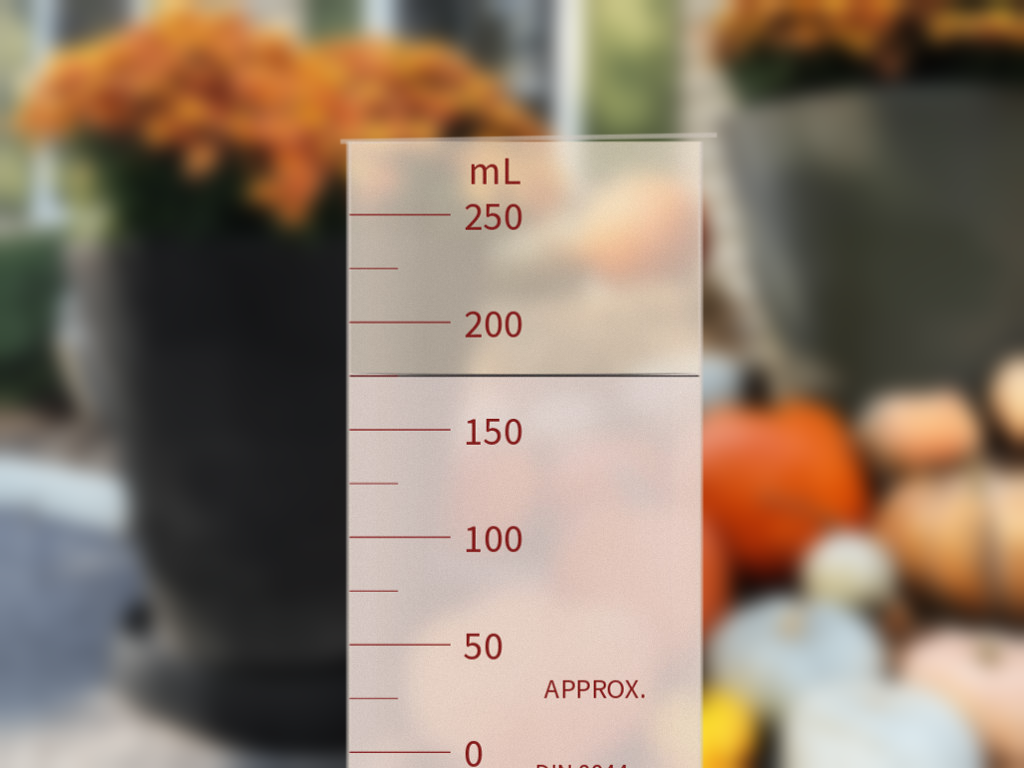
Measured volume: 175 (mL)
